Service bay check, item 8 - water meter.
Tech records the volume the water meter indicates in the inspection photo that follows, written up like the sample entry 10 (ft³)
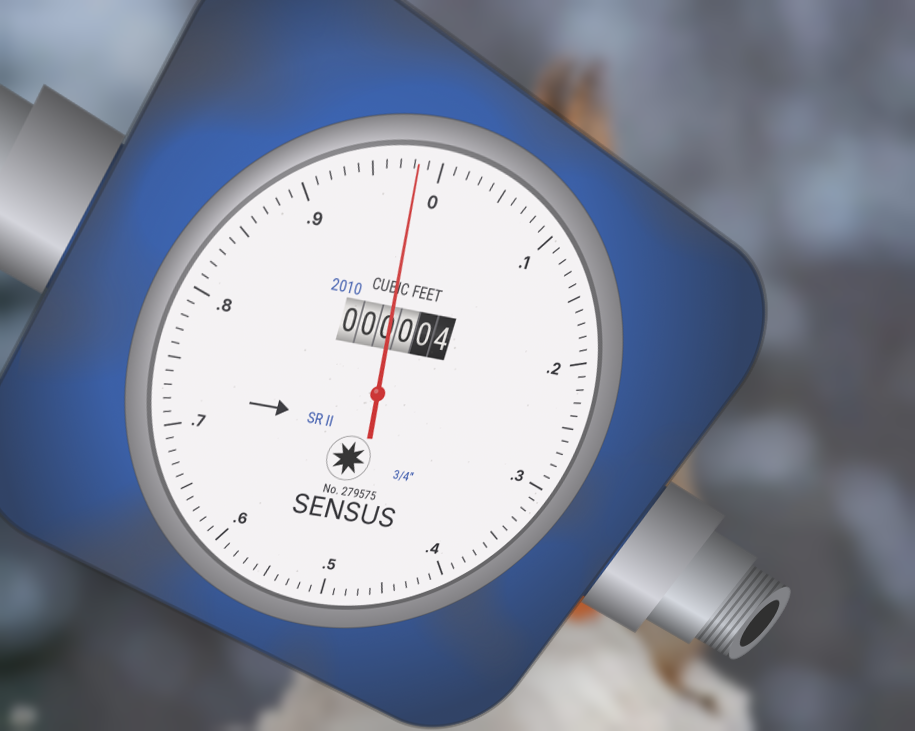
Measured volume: 3.98 (ft³)
